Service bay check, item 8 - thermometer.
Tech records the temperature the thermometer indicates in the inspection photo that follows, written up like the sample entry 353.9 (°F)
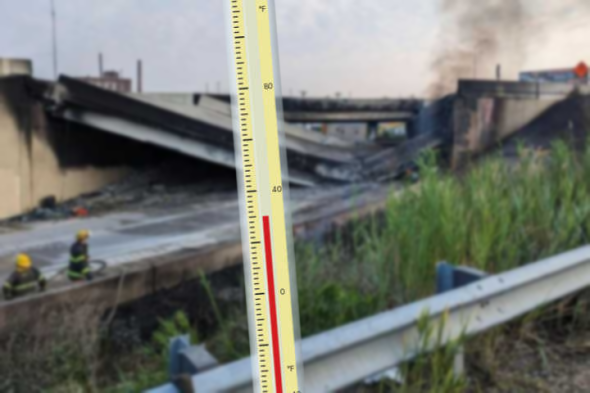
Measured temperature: 30 (°F)
